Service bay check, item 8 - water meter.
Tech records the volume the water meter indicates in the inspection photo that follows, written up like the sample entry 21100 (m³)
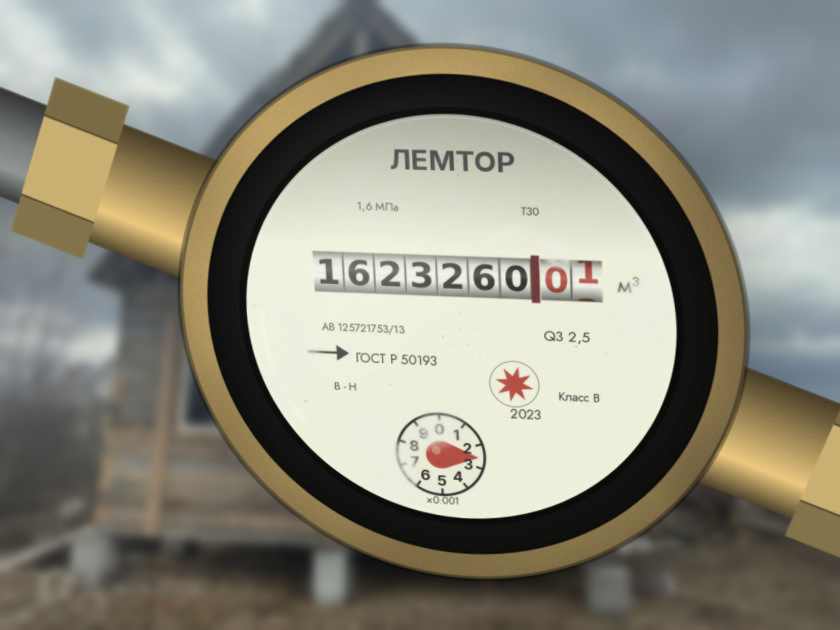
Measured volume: 1623260.012 (m³)
